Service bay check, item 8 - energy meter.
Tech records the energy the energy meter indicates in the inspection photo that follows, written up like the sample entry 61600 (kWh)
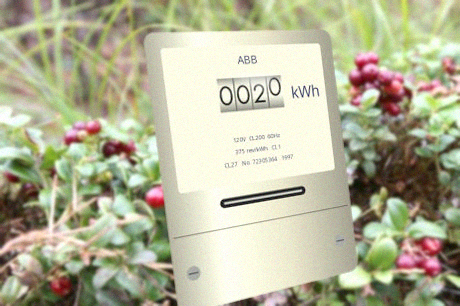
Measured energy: 20 (kWh)
